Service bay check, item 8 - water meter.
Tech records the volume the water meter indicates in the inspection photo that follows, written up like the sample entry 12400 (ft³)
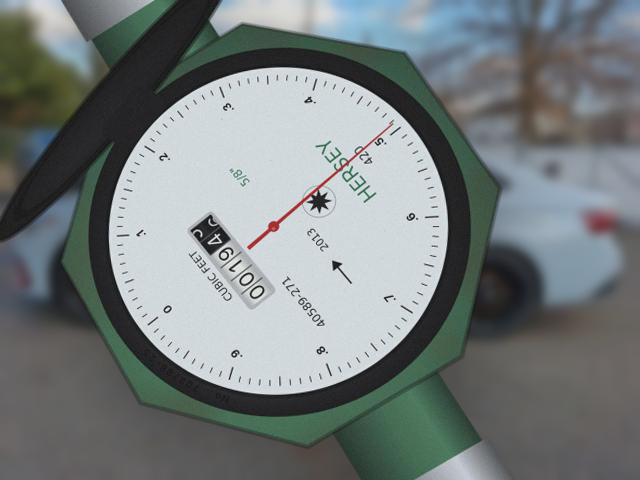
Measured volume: 1945.49 (ft³)
